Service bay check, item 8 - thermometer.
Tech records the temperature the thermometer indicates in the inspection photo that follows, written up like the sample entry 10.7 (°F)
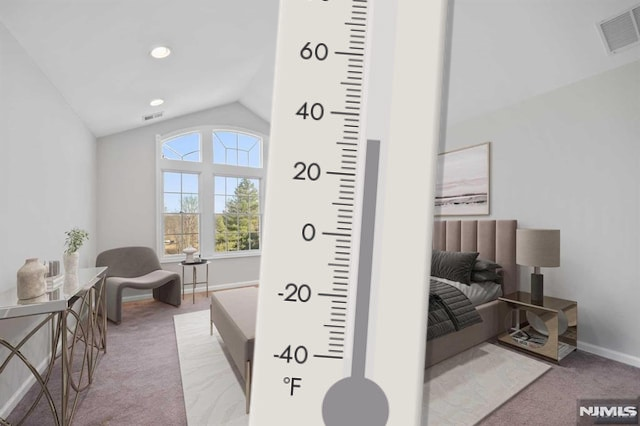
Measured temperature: 32 (°F)
